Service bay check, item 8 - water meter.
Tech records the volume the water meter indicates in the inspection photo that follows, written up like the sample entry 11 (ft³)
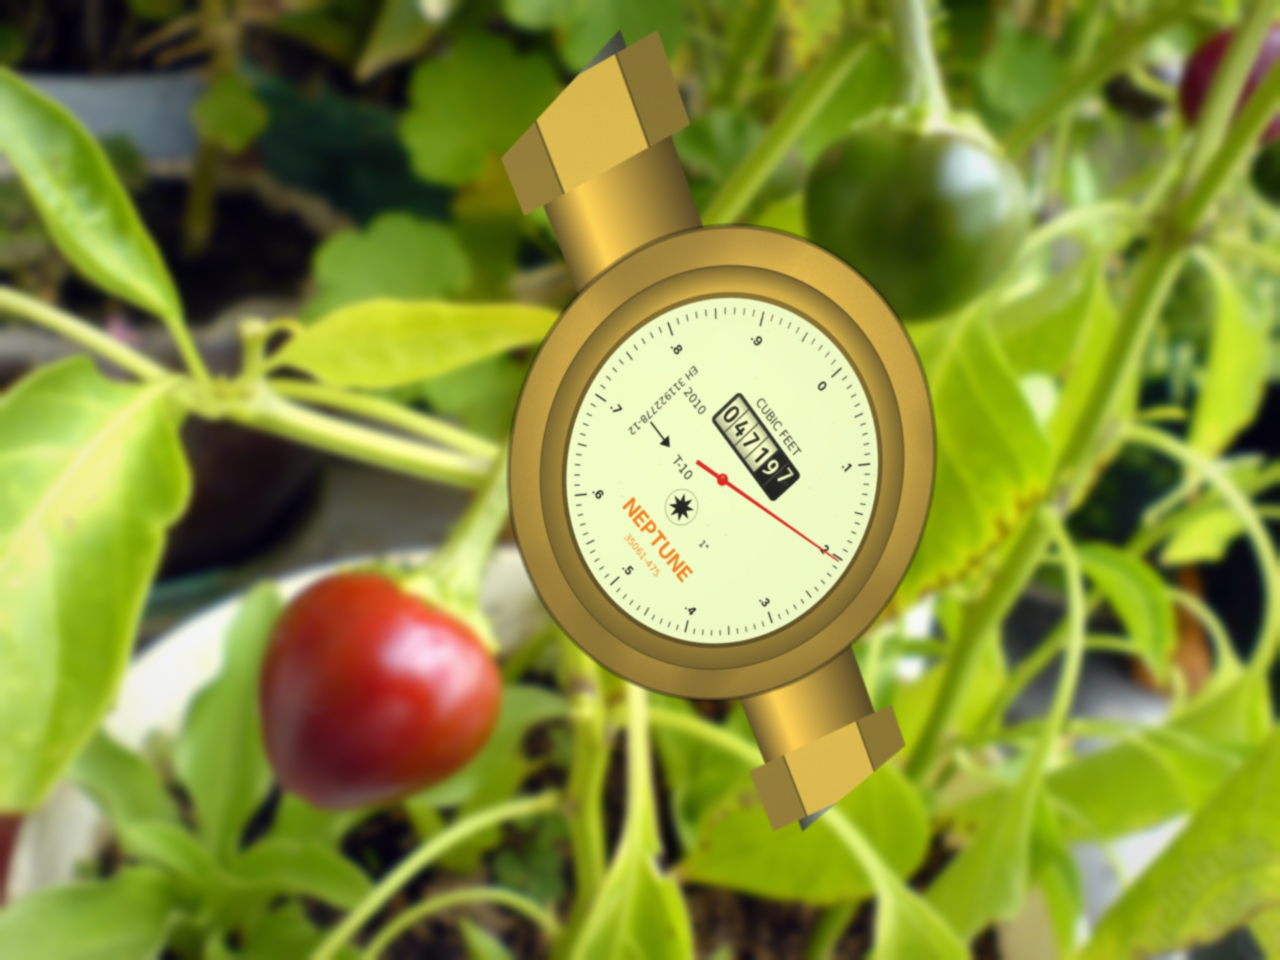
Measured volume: 47197.20 (ft³)
